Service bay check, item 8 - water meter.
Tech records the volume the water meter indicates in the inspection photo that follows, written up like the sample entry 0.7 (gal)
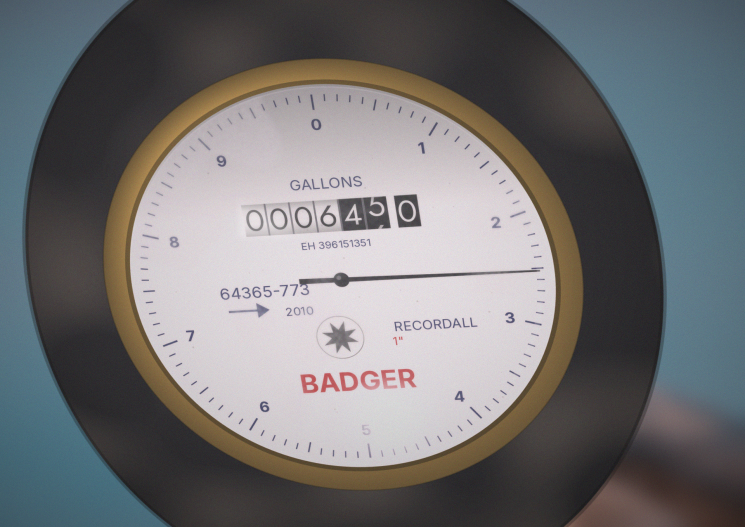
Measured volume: 6452.5 (gal)
